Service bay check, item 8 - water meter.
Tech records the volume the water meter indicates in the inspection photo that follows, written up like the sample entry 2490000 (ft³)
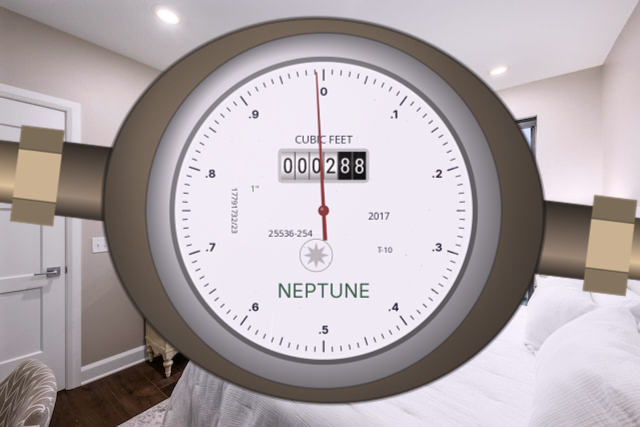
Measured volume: 287.99 (ft³)
